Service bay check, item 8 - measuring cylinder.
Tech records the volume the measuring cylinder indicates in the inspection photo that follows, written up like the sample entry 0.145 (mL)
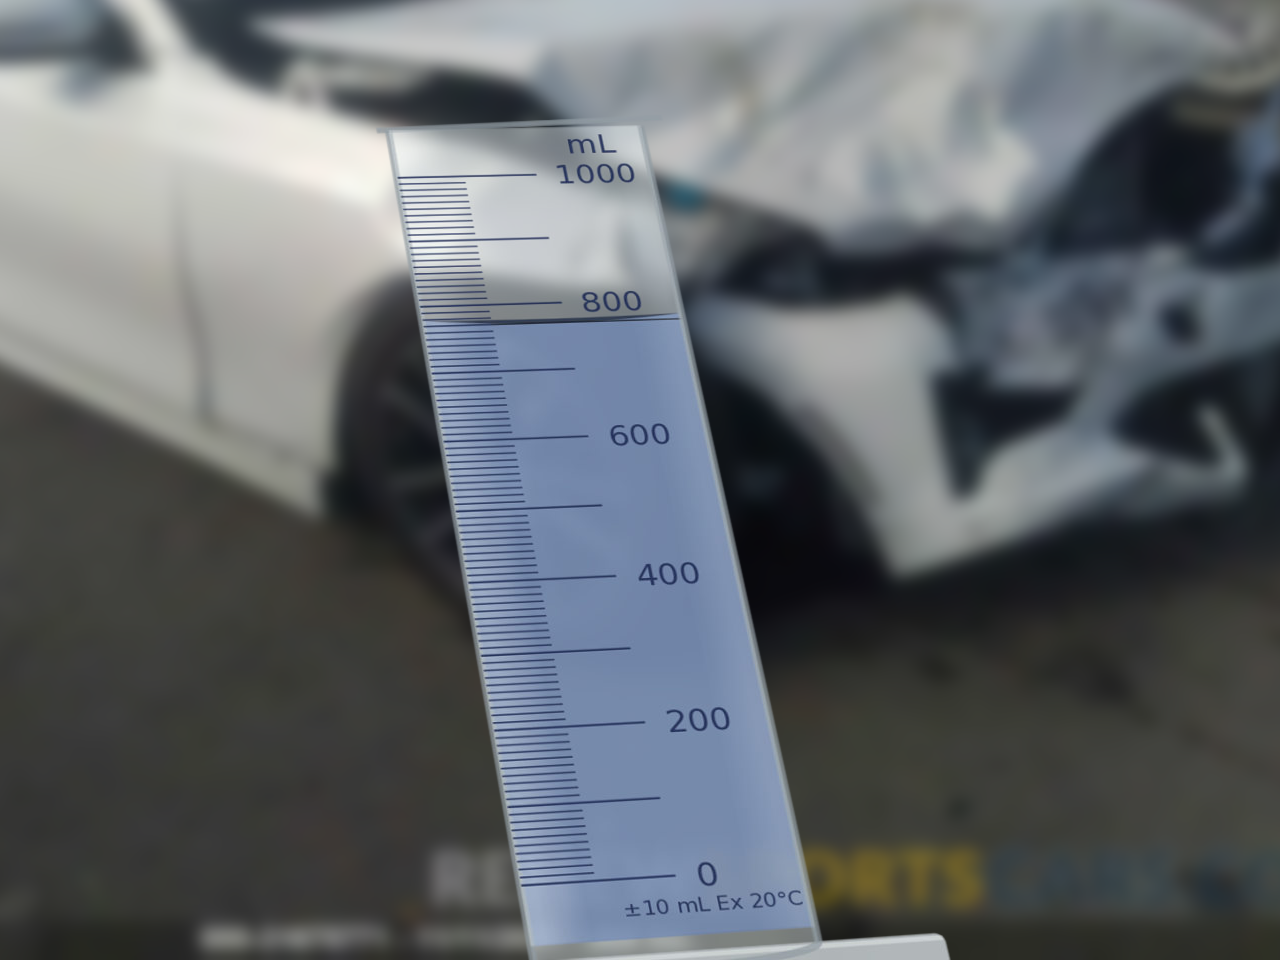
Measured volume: 770 (mL)
